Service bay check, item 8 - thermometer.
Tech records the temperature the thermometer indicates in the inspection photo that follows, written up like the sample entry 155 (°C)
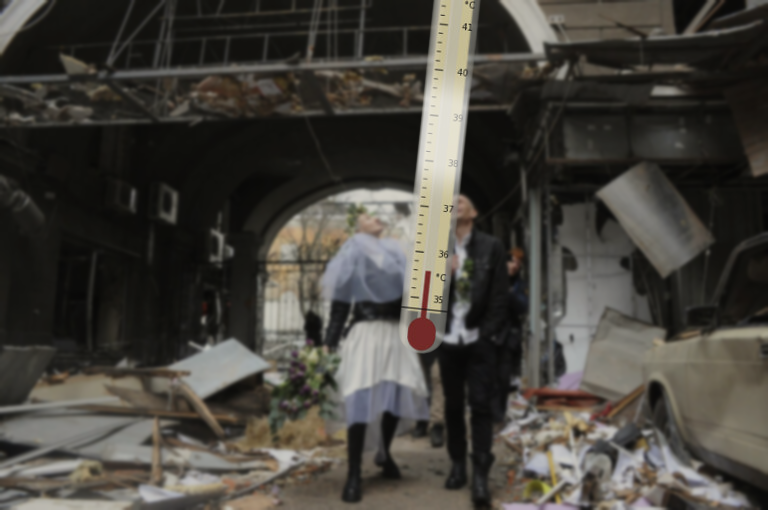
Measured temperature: 35.6 (°C)
